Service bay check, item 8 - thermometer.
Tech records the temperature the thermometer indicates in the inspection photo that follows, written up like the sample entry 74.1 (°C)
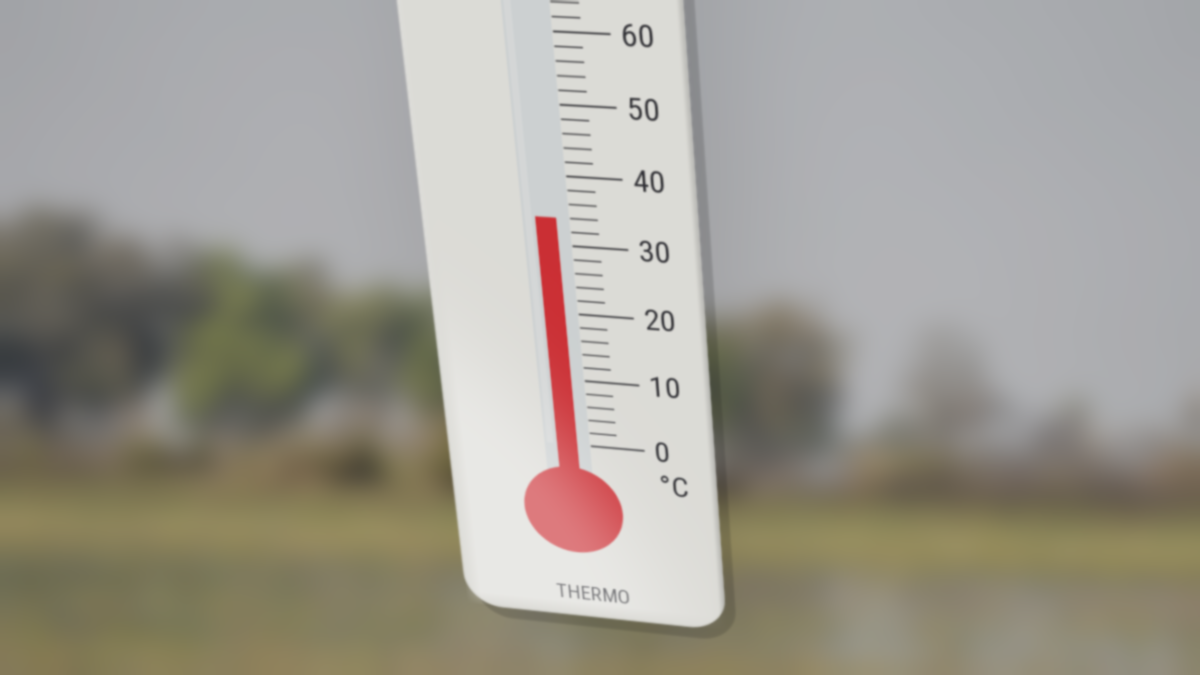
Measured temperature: 34 (°C)
